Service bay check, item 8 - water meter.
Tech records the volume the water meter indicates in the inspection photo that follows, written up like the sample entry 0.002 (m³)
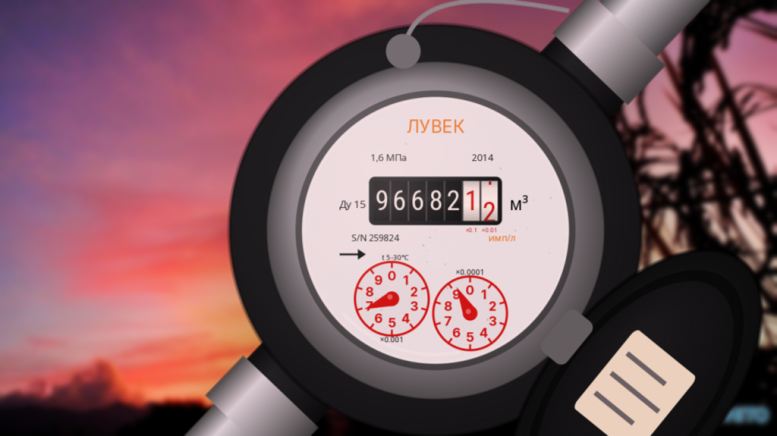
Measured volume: 96682.1169 (m³)
